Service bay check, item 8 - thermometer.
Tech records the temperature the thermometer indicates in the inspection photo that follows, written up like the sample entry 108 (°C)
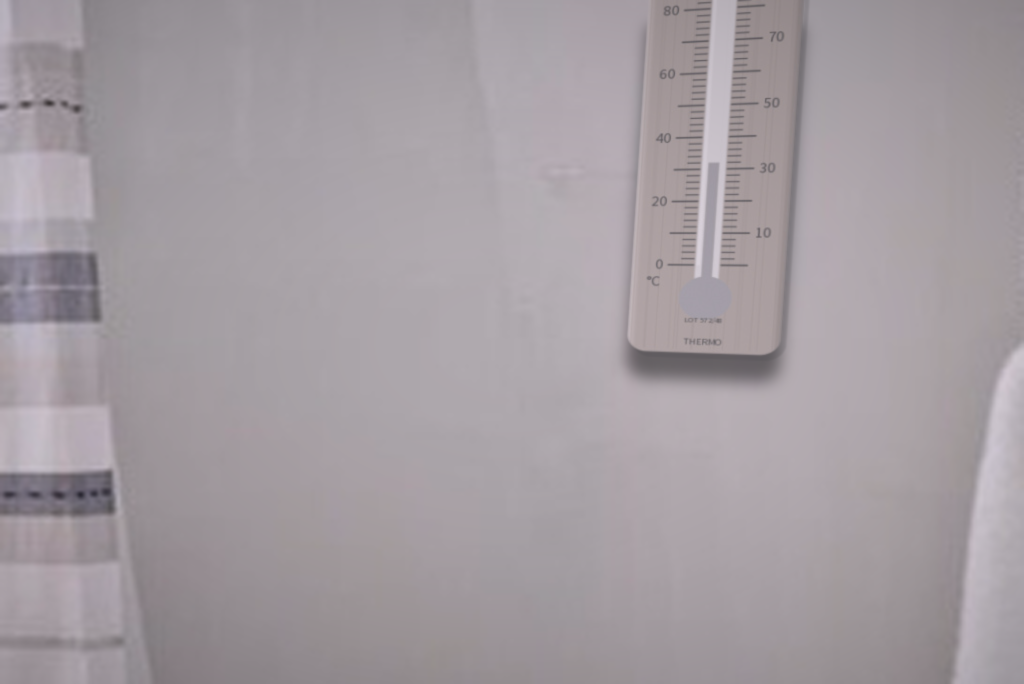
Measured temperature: 32 (°C)
